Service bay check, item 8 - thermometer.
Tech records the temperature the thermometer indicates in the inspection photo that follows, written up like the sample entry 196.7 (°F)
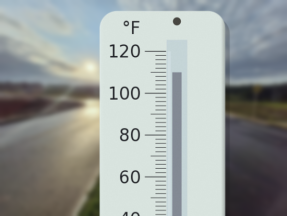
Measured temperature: 110 (°F)
